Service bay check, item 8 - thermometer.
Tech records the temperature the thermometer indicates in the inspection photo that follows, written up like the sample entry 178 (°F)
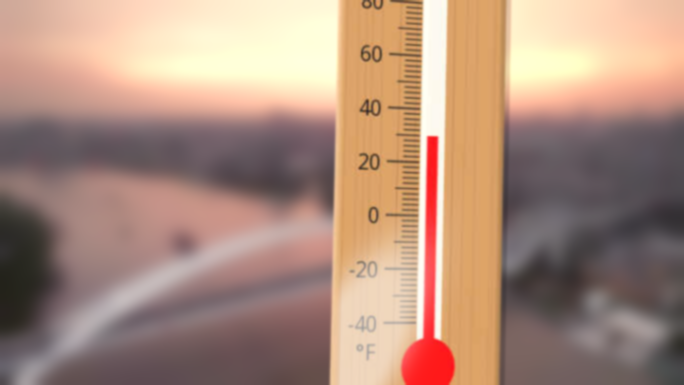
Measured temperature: 30 (°F)
